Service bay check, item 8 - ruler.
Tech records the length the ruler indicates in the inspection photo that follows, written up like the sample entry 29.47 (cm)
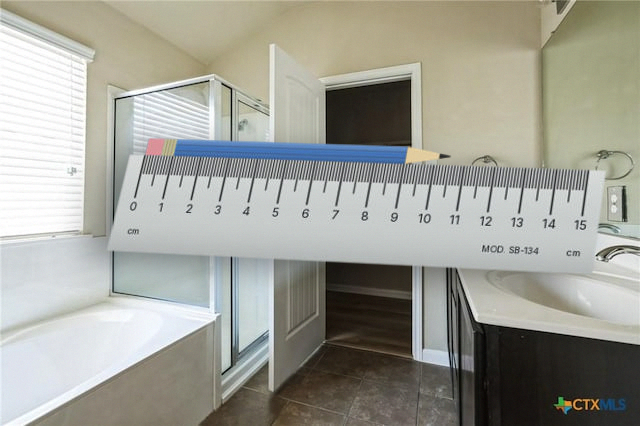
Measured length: 10.5 (cm)
